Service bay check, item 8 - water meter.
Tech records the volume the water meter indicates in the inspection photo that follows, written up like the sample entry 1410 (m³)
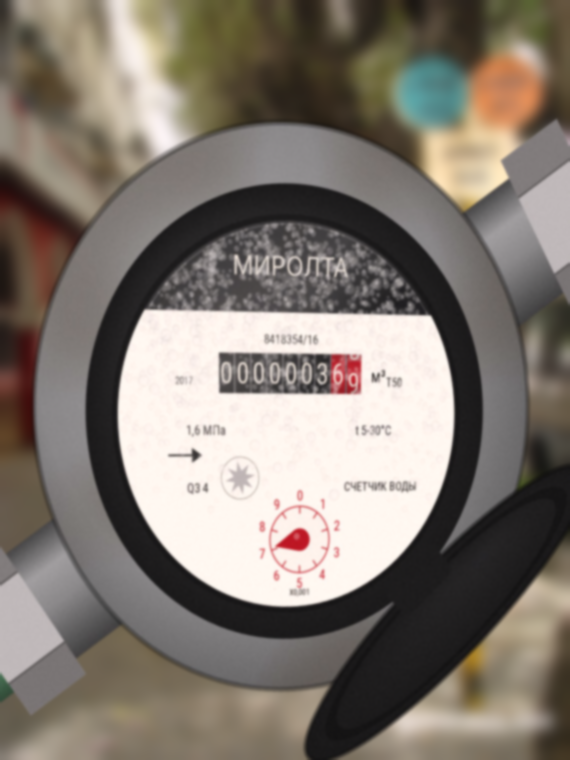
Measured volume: 3.687 (m³)
